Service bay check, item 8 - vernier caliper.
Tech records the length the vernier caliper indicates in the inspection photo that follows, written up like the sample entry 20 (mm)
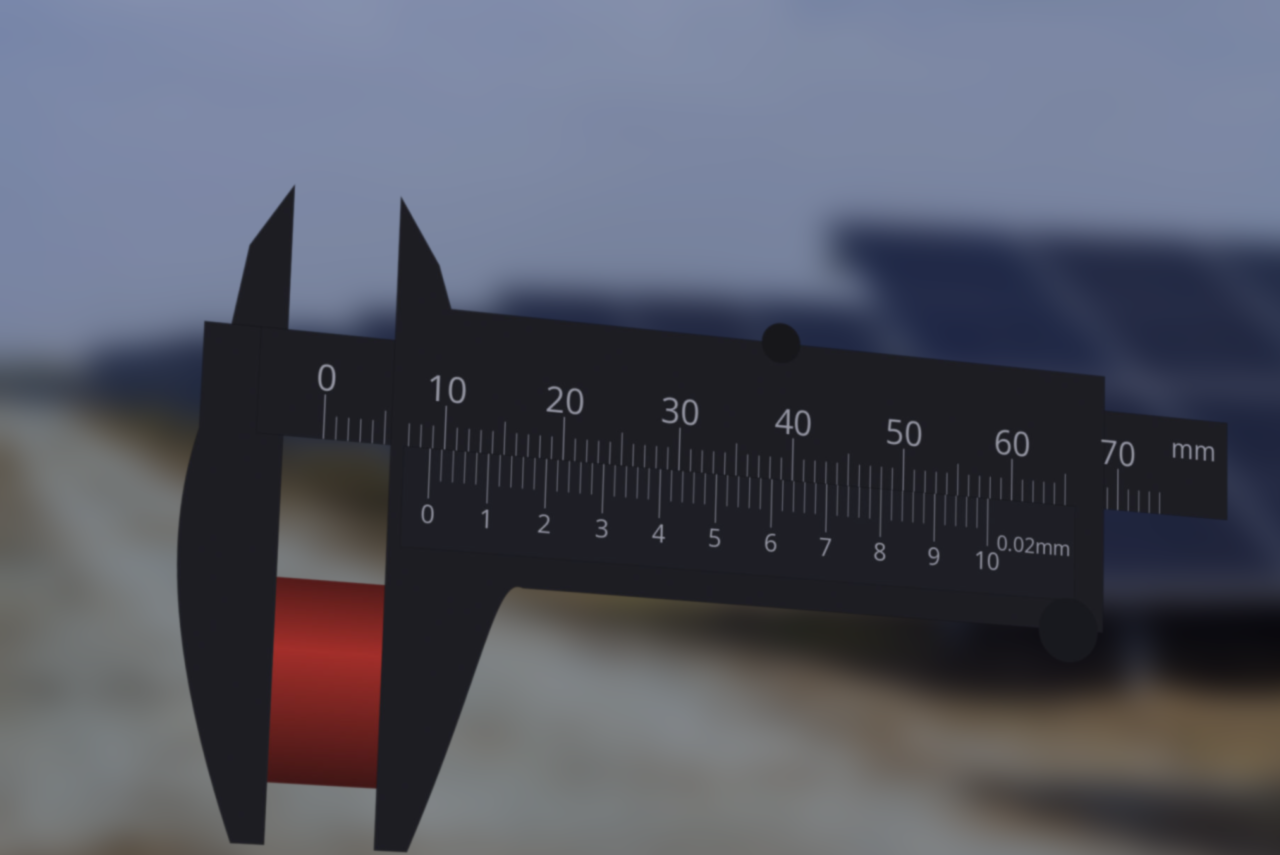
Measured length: 8.8 (mm)
